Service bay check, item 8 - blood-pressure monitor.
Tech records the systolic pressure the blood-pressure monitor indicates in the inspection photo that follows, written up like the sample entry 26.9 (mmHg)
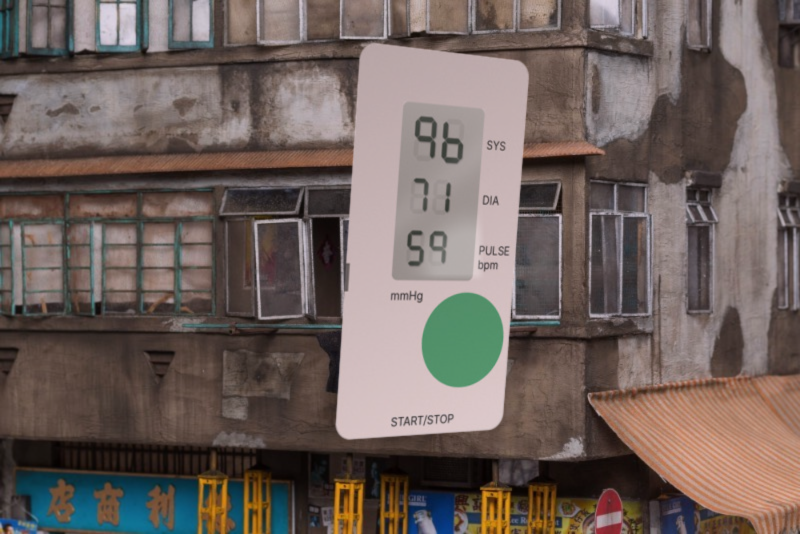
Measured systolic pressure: 96 (mmHg)
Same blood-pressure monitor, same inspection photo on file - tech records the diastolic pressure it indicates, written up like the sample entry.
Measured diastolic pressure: 71 (mmHg)
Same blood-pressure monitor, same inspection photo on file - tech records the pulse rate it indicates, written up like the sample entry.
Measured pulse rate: 59 (bpm)
